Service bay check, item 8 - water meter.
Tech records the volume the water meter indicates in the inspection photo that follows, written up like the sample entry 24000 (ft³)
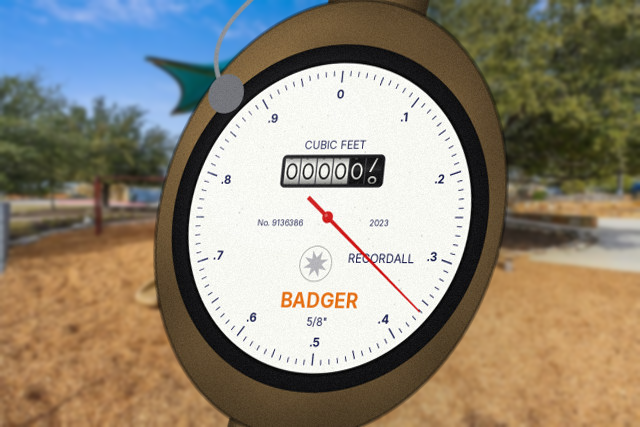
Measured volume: 7.36 (ft³)
